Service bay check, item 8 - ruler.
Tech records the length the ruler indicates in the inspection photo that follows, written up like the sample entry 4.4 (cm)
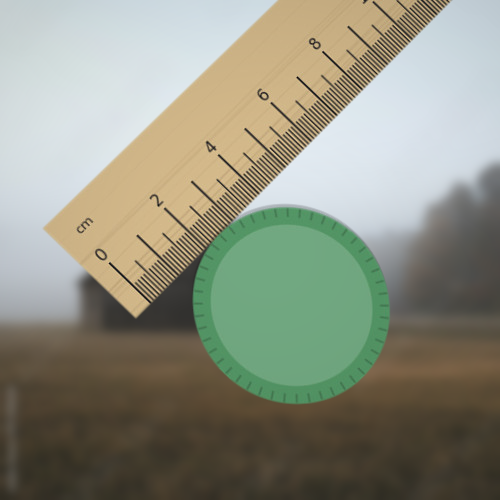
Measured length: 5 (cm)
